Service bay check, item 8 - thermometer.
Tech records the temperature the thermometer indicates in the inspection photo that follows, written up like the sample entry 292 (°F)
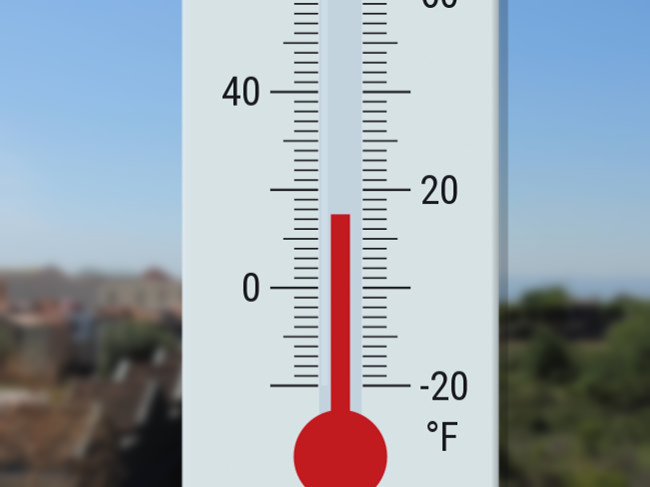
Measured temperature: 15 (°F)
